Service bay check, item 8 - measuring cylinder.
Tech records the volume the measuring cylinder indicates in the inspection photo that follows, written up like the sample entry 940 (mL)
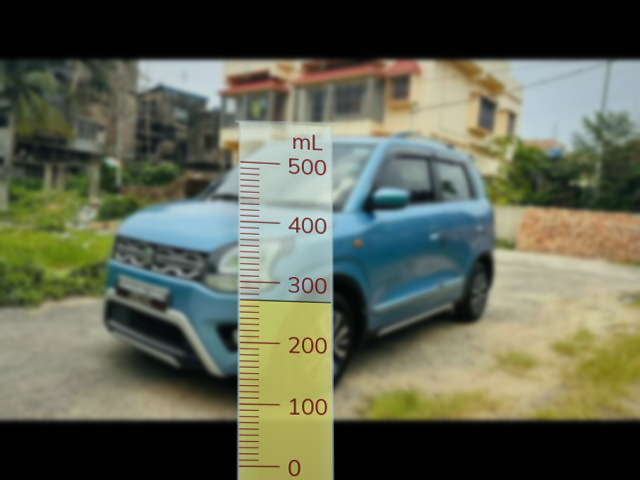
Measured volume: 270 (mL)
